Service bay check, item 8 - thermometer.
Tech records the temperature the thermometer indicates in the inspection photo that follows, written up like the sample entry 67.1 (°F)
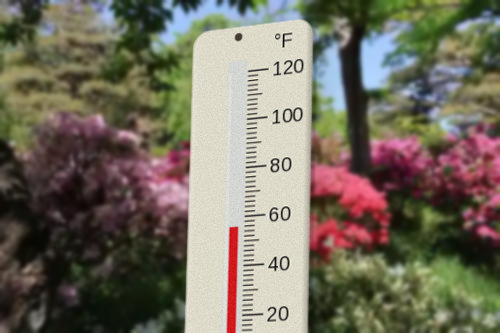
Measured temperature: 56 (°F)
